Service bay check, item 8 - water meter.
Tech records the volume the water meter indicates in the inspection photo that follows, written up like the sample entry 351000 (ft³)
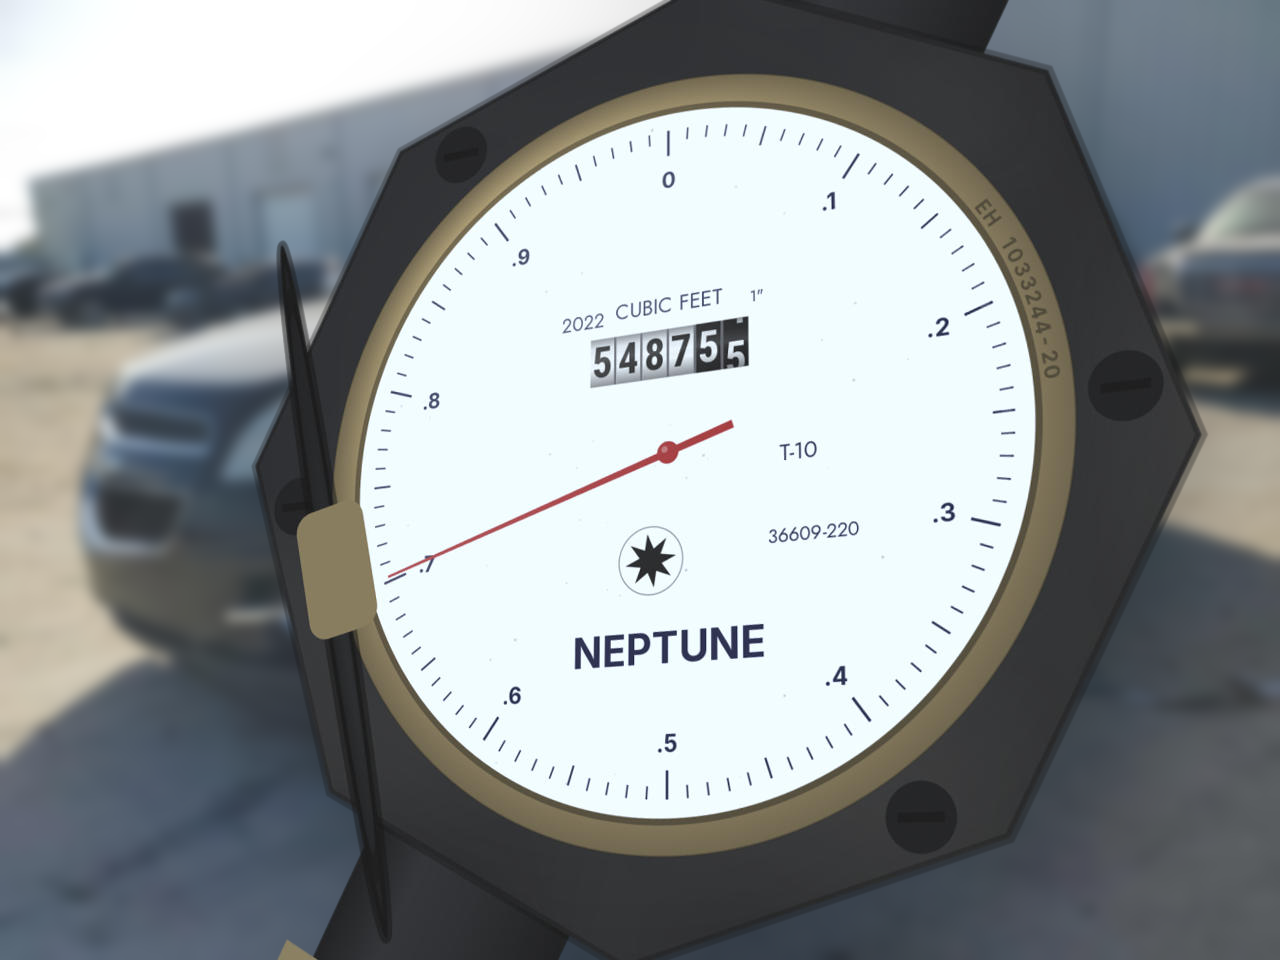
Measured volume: 548754.70 (ft³)
